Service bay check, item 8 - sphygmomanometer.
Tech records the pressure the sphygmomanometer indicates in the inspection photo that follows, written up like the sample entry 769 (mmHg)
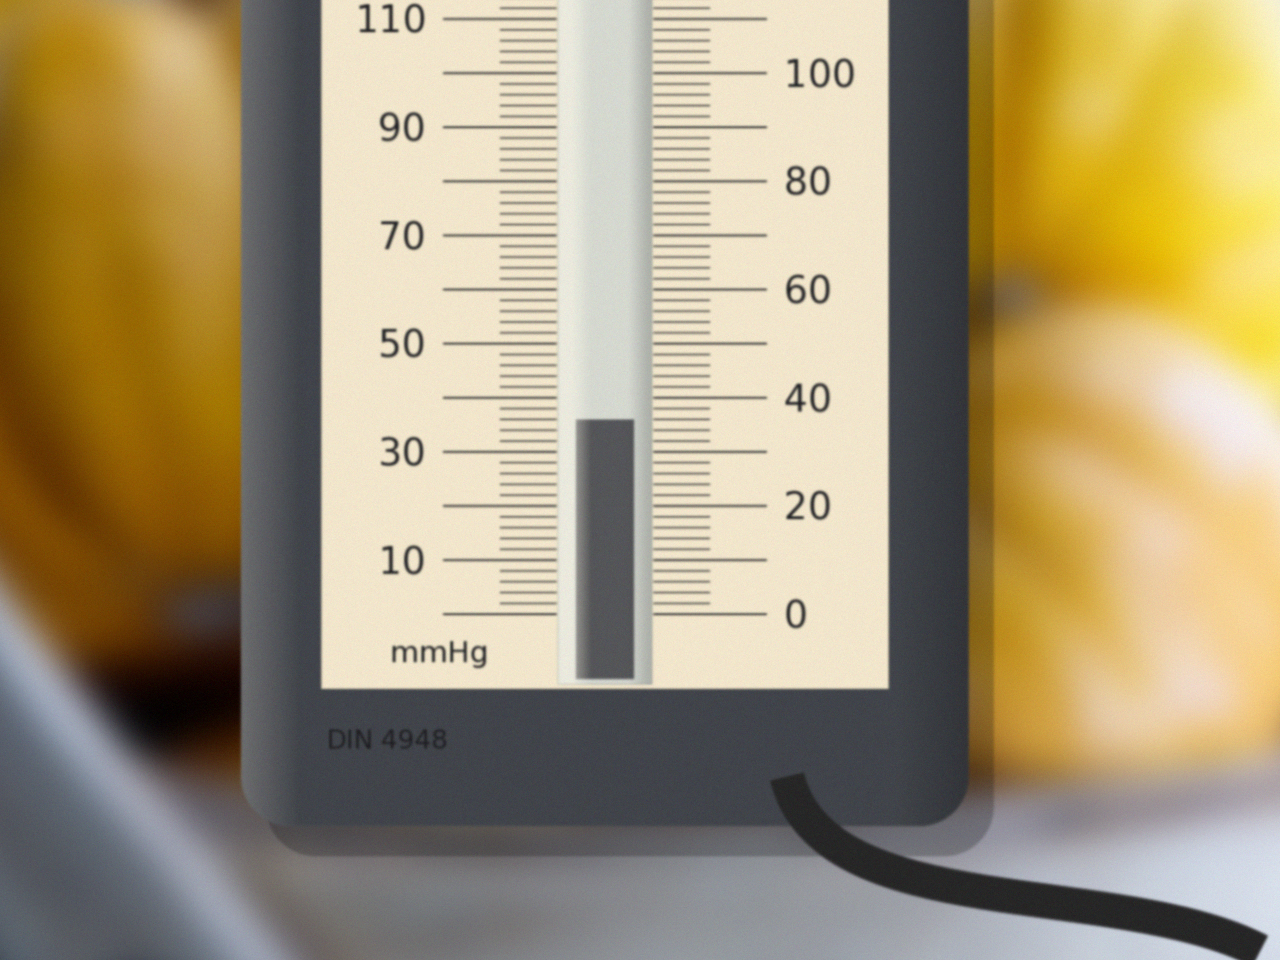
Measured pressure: 36 (mmHg)
